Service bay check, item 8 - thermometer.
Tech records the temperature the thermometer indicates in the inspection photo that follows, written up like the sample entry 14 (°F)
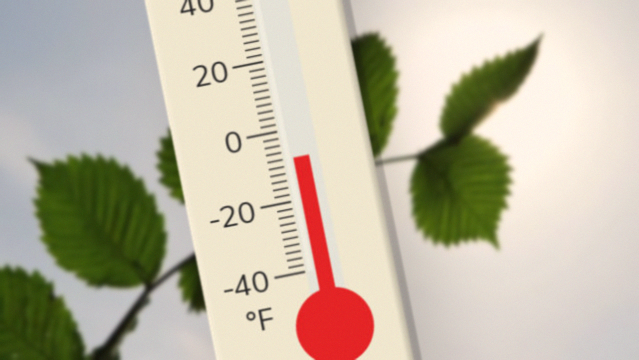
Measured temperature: -8 (°F)
